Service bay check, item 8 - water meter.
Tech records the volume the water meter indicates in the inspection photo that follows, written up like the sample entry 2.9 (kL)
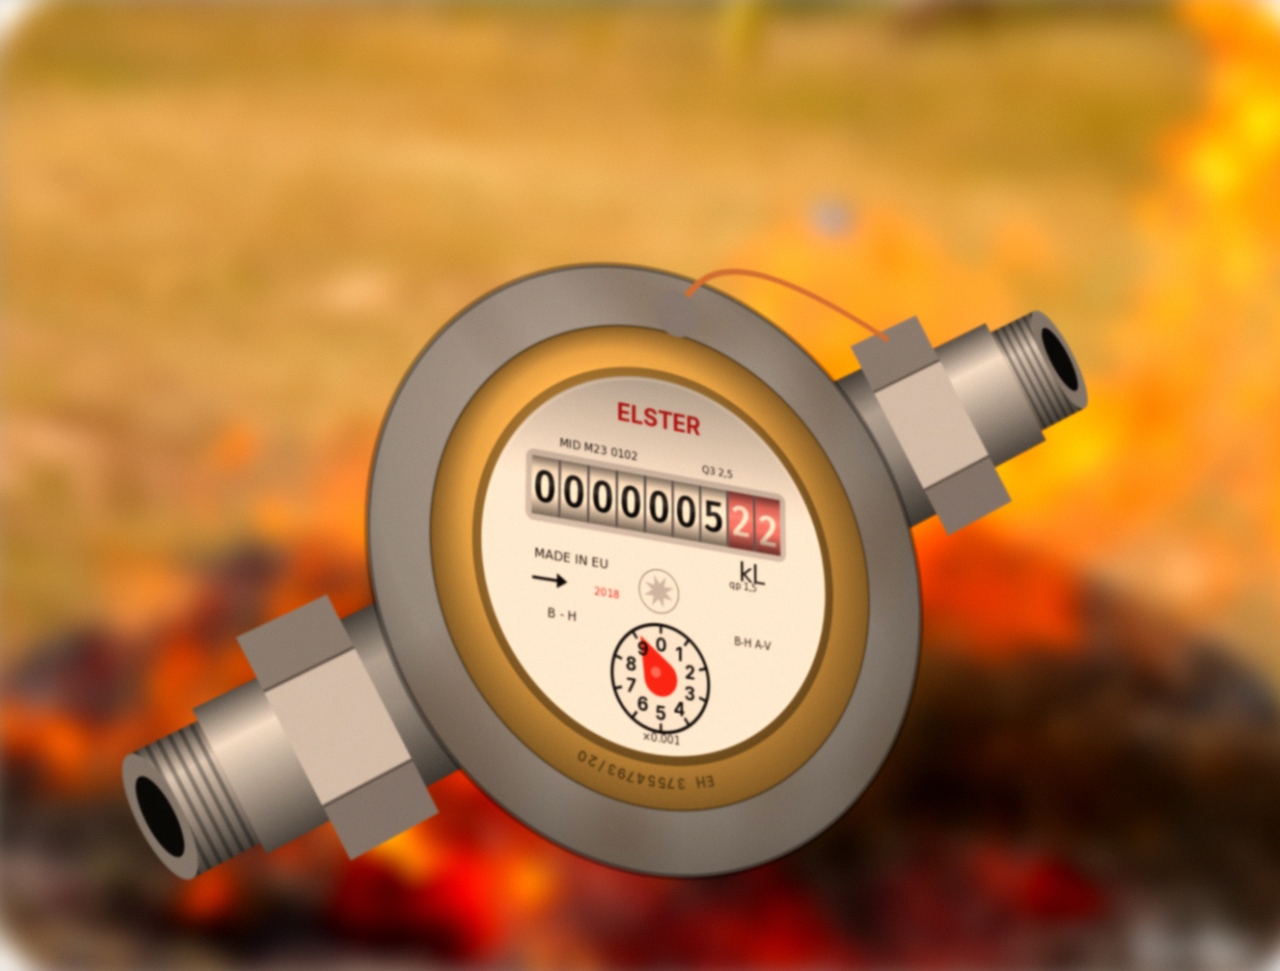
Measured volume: 5.219 (kL)
